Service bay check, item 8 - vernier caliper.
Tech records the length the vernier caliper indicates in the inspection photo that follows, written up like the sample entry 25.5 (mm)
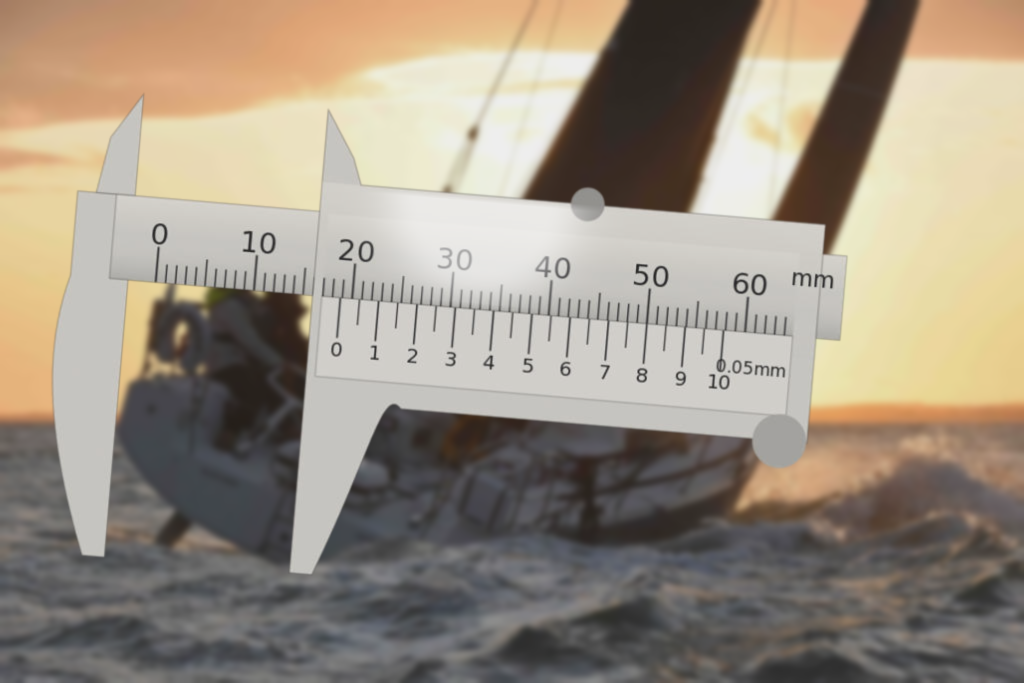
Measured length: 18.8 (mm)
